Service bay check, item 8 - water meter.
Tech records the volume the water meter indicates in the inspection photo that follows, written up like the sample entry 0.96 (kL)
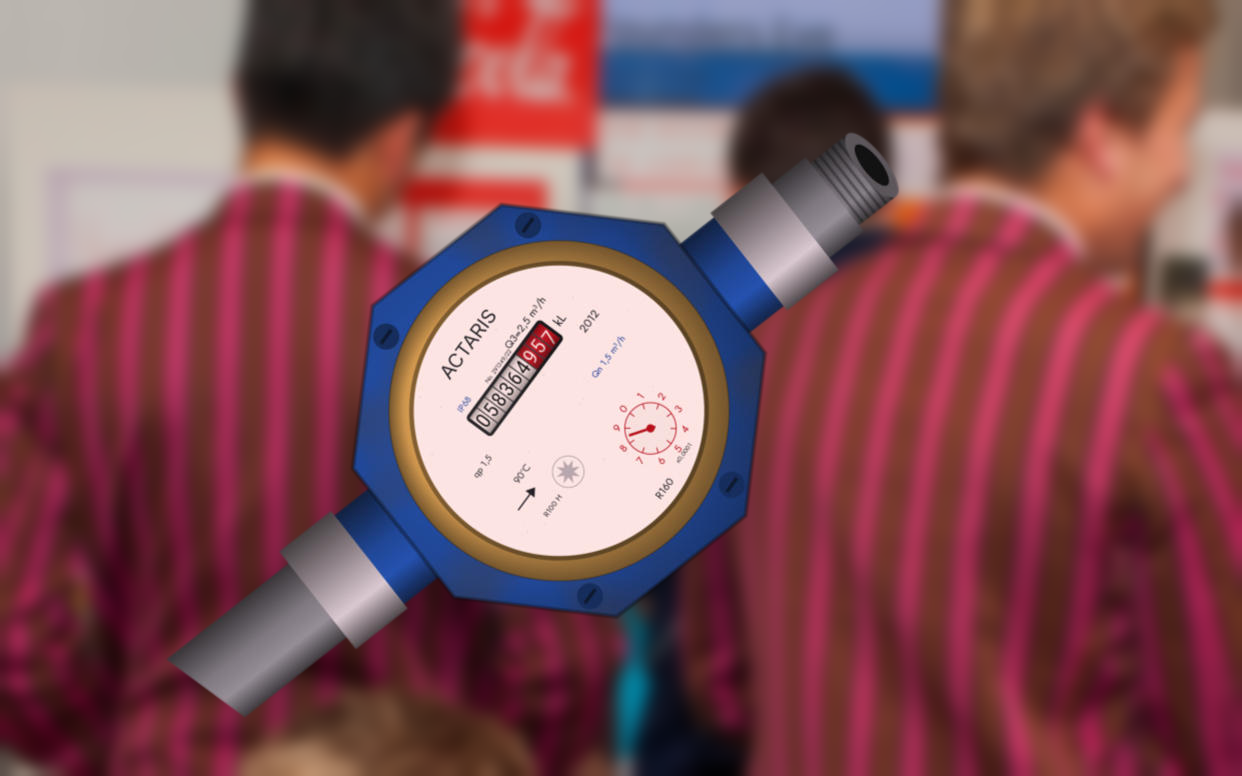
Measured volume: 58364.9568 (kL)
